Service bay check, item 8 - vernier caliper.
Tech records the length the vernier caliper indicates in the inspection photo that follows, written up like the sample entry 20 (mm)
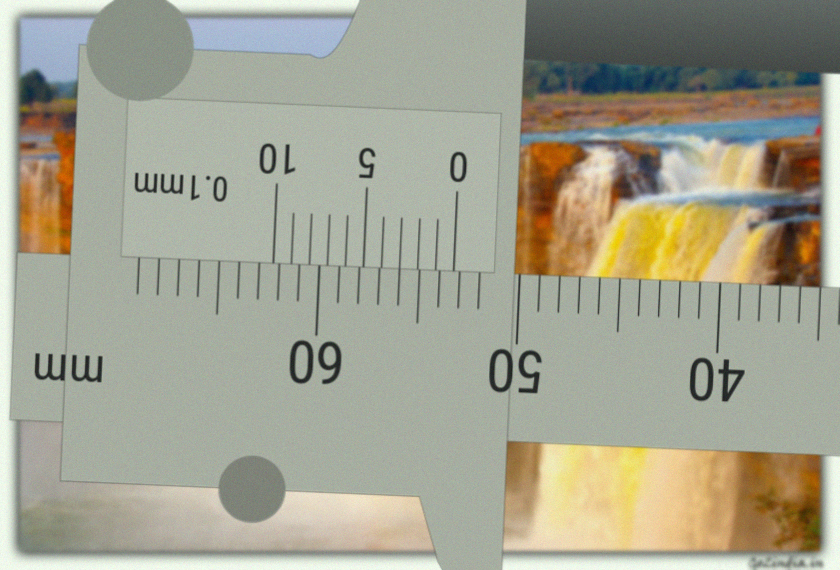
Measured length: 53.3 (mm)
